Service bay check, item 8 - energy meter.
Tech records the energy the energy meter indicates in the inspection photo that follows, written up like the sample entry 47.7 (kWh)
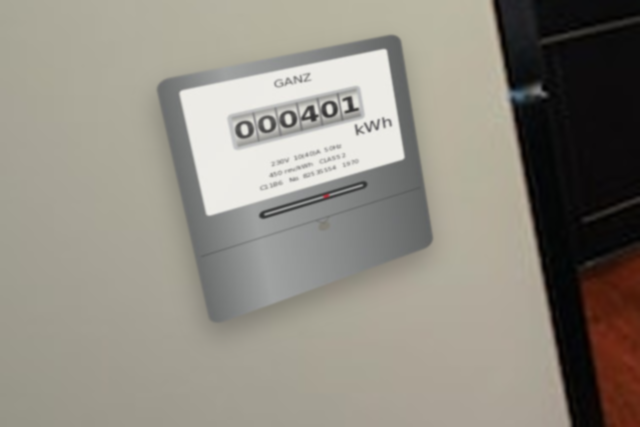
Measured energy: 401 (kWh)
